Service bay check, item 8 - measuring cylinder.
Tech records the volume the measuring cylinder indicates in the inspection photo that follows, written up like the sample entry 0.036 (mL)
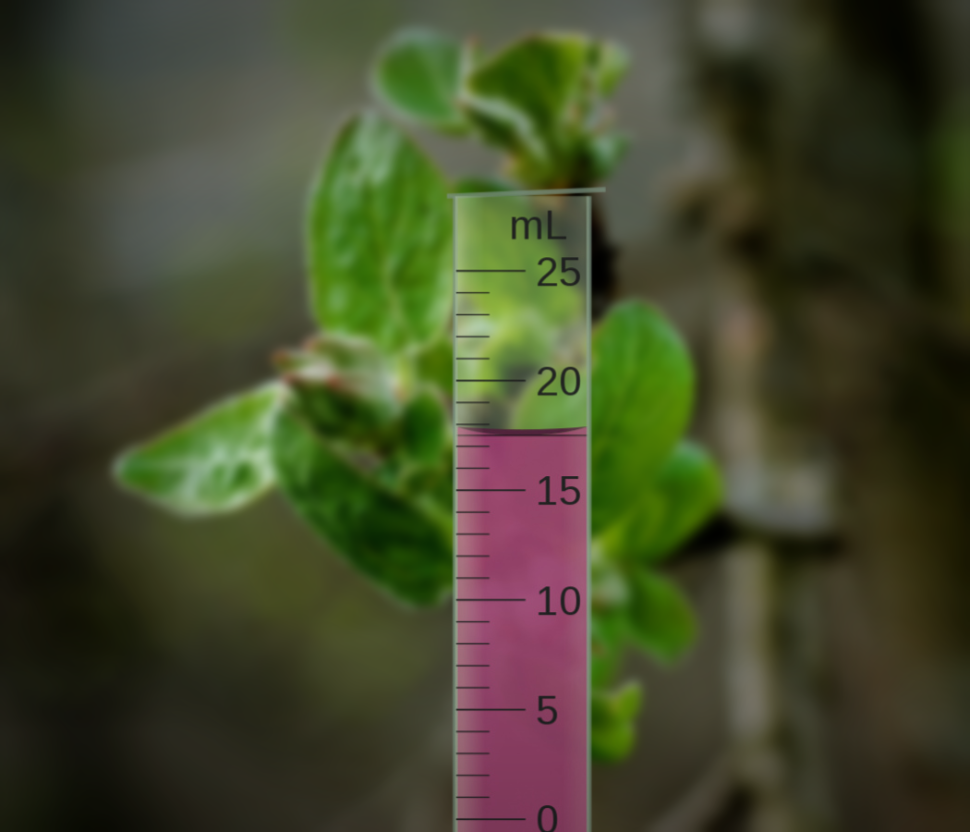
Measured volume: 17.5 (mL)
